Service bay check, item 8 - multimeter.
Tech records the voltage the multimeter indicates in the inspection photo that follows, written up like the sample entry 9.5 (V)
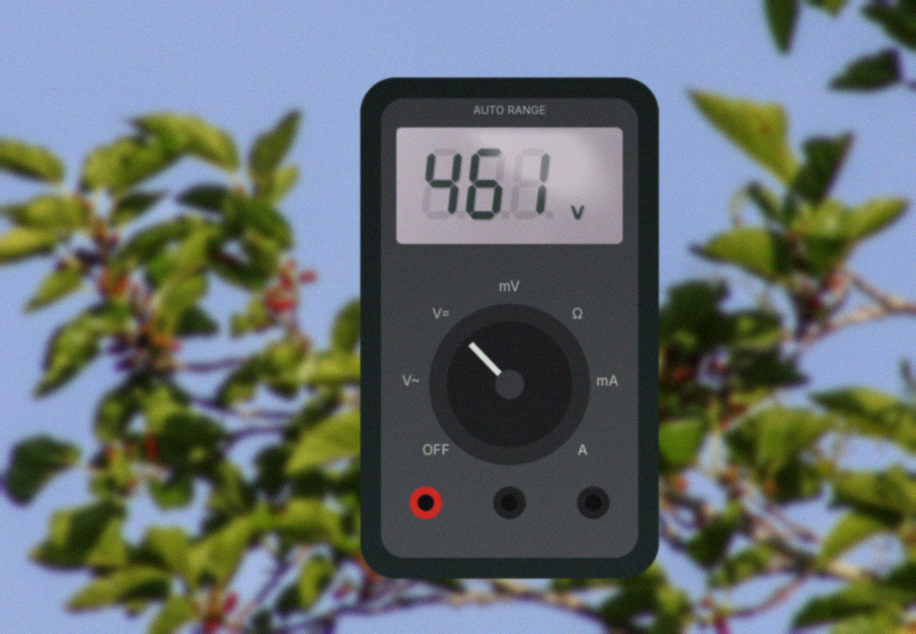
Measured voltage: 461 (V)
